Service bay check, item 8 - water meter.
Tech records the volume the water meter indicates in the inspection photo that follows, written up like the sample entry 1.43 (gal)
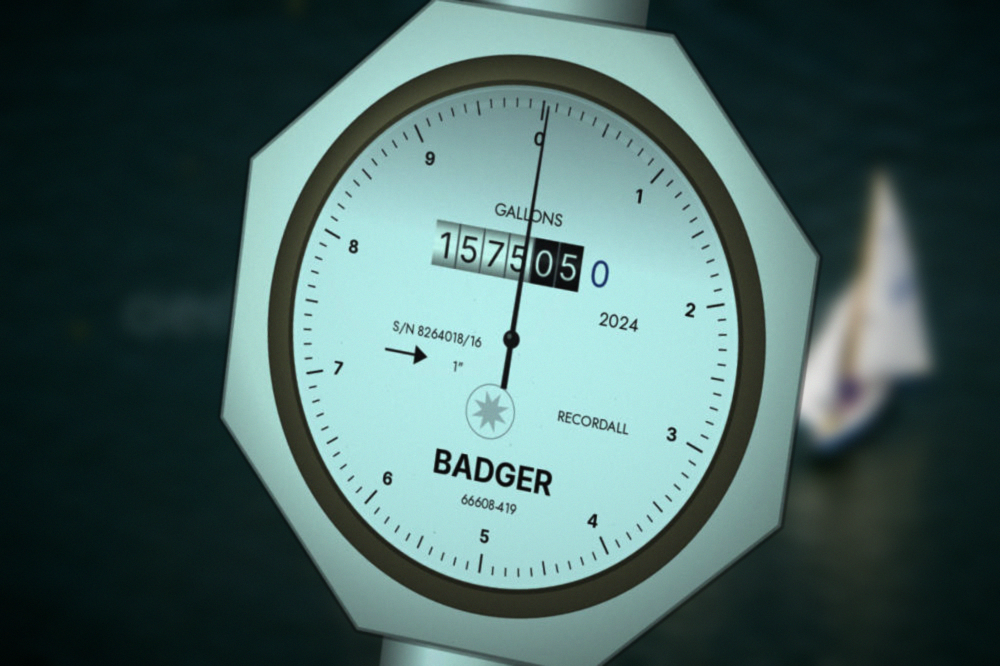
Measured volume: 1575050.0 (gal)
